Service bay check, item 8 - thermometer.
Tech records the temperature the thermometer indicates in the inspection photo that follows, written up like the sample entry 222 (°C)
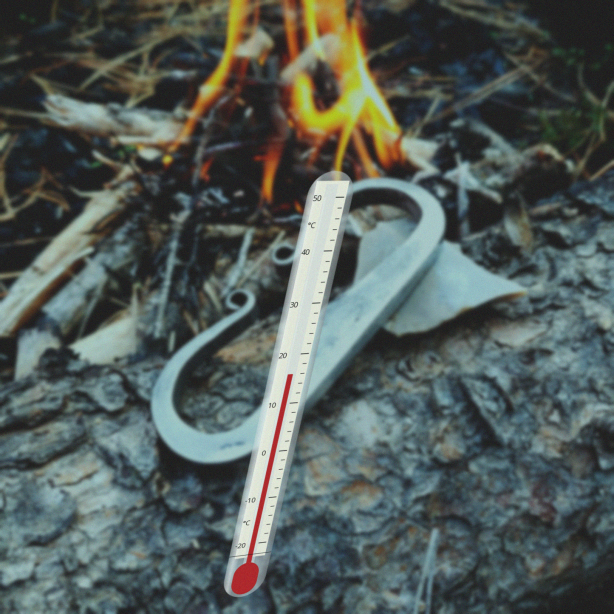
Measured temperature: 16 (°C)
